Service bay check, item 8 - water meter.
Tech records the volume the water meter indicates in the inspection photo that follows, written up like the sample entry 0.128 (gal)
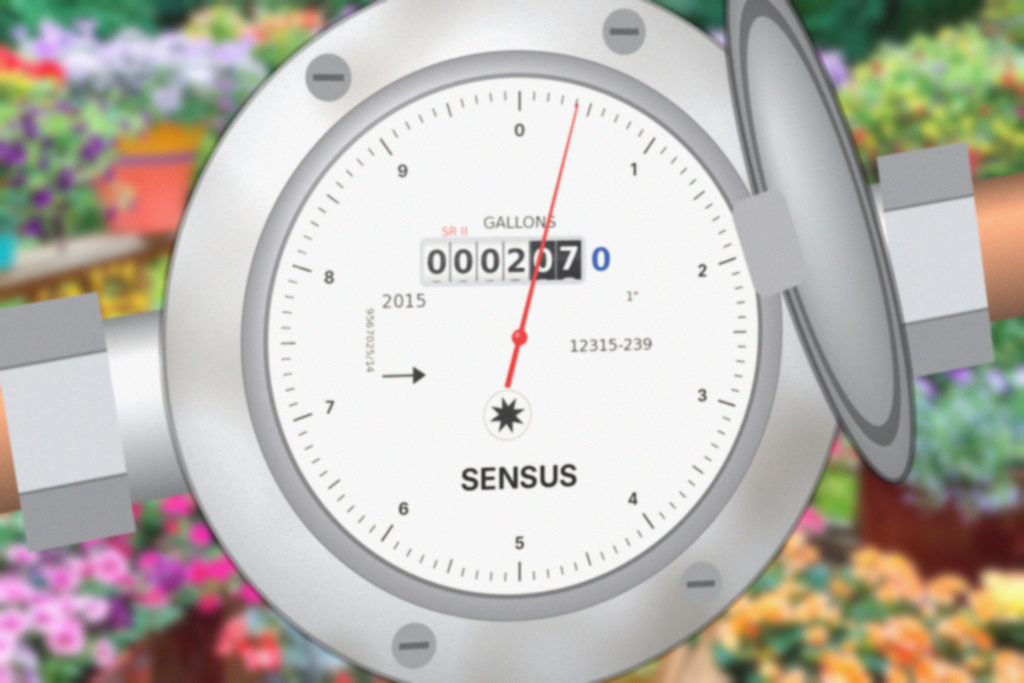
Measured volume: 2070.4 (gal)
